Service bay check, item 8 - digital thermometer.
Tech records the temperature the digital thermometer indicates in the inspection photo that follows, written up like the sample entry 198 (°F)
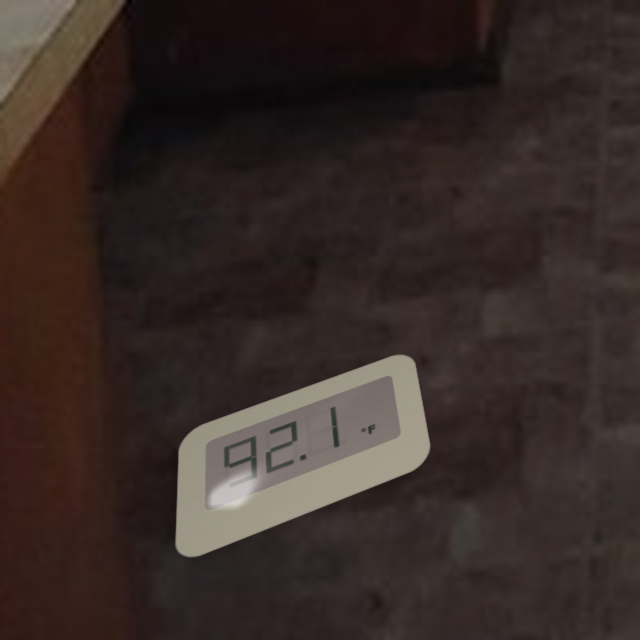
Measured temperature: 92.1 (°F)
